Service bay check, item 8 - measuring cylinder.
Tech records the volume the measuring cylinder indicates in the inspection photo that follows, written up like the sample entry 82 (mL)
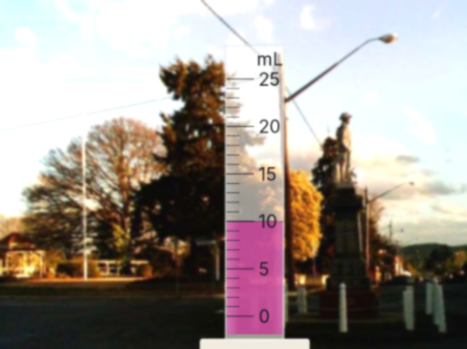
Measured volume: 10 (mL)
